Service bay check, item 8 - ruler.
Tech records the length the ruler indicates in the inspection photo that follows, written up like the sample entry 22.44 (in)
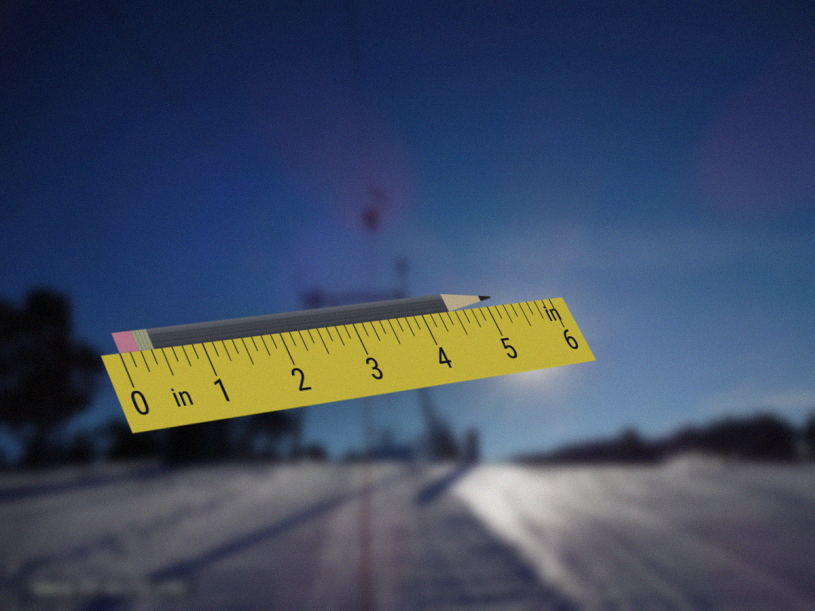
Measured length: 5.125 (in)
